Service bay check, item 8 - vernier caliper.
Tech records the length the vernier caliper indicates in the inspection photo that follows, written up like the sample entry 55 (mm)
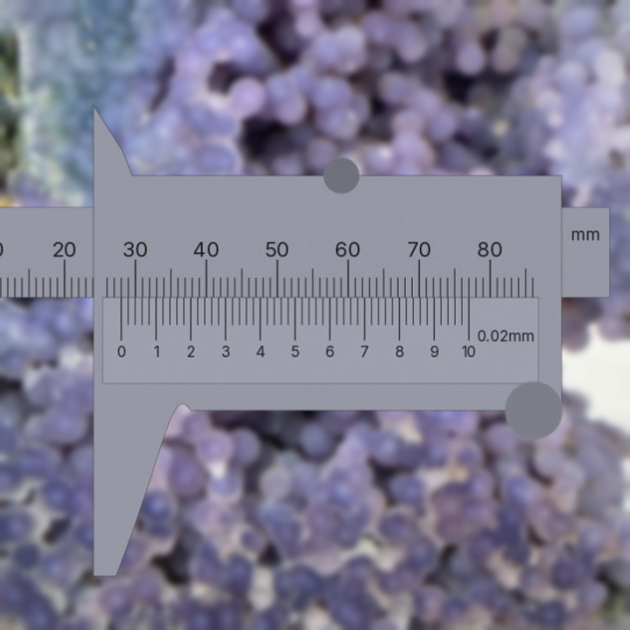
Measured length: 28.0 (mm)
